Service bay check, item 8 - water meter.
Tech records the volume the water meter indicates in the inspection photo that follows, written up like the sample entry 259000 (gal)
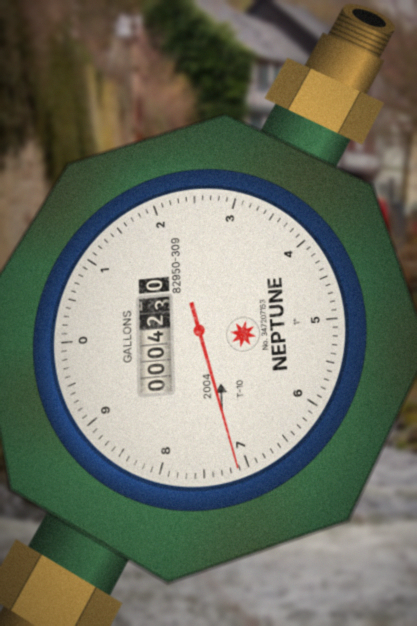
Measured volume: 4227.1 (gal)
